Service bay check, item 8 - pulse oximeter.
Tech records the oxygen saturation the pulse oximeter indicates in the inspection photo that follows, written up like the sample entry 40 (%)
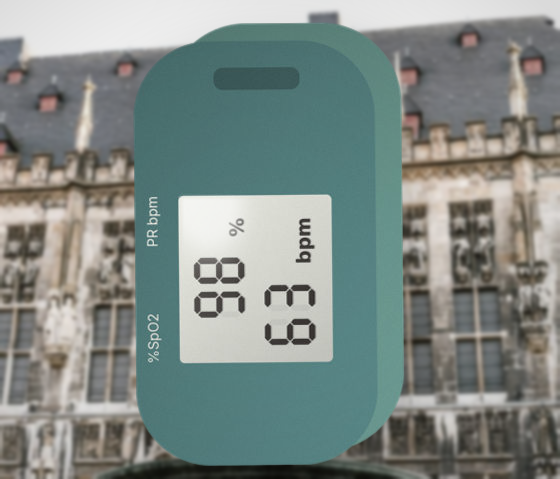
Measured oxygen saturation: 98 (%)
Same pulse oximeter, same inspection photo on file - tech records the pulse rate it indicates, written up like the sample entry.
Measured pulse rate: 63 (bpm)
